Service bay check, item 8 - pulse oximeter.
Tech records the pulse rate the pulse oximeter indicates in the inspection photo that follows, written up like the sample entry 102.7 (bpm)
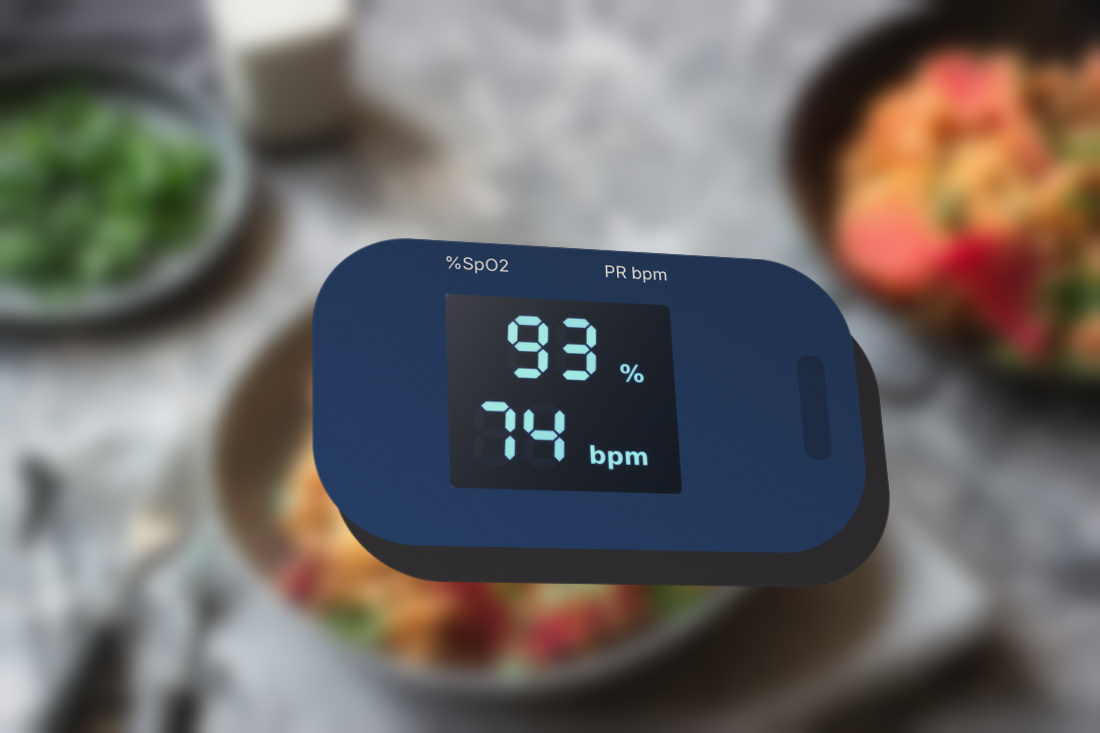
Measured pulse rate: 74 (bpm)
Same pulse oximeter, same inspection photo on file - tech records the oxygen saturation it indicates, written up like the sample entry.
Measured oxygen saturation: 93 (%)
